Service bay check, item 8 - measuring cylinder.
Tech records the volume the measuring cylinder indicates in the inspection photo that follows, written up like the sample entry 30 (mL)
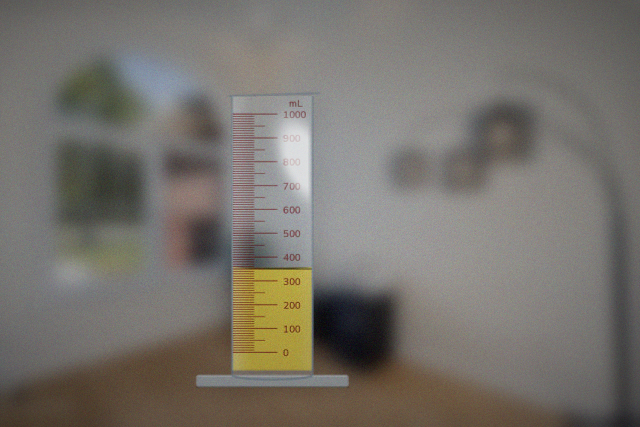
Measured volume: 350 (mL)
